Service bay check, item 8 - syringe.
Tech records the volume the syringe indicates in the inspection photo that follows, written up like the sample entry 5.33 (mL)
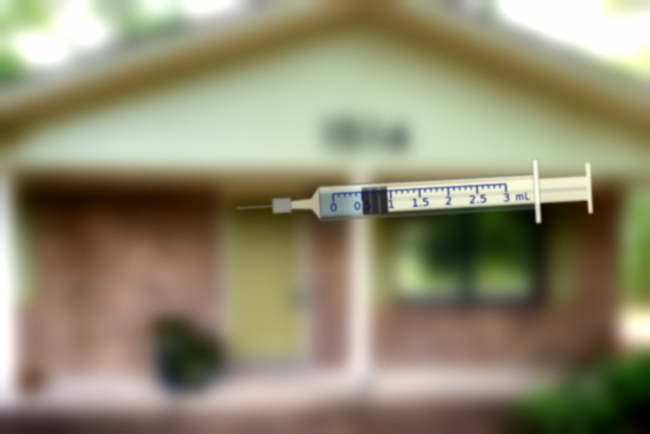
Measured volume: 0.5 (mL)
